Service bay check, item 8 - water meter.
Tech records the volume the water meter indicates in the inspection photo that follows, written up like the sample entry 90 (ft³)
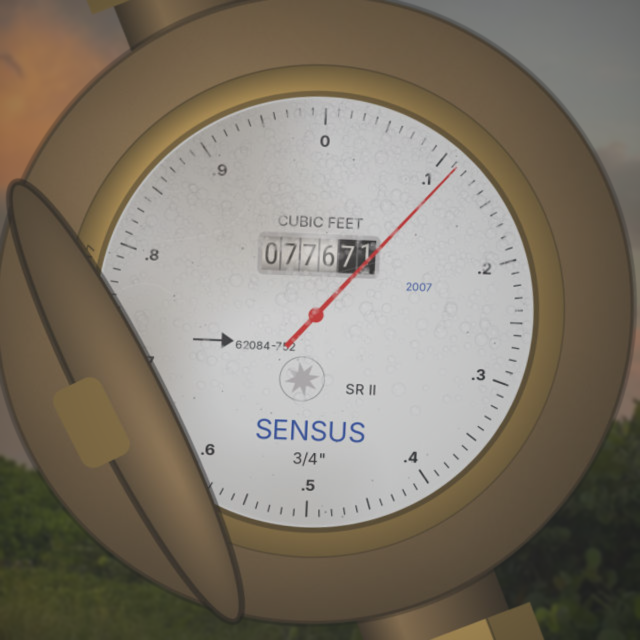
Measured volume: 77671.11 (ft³)
